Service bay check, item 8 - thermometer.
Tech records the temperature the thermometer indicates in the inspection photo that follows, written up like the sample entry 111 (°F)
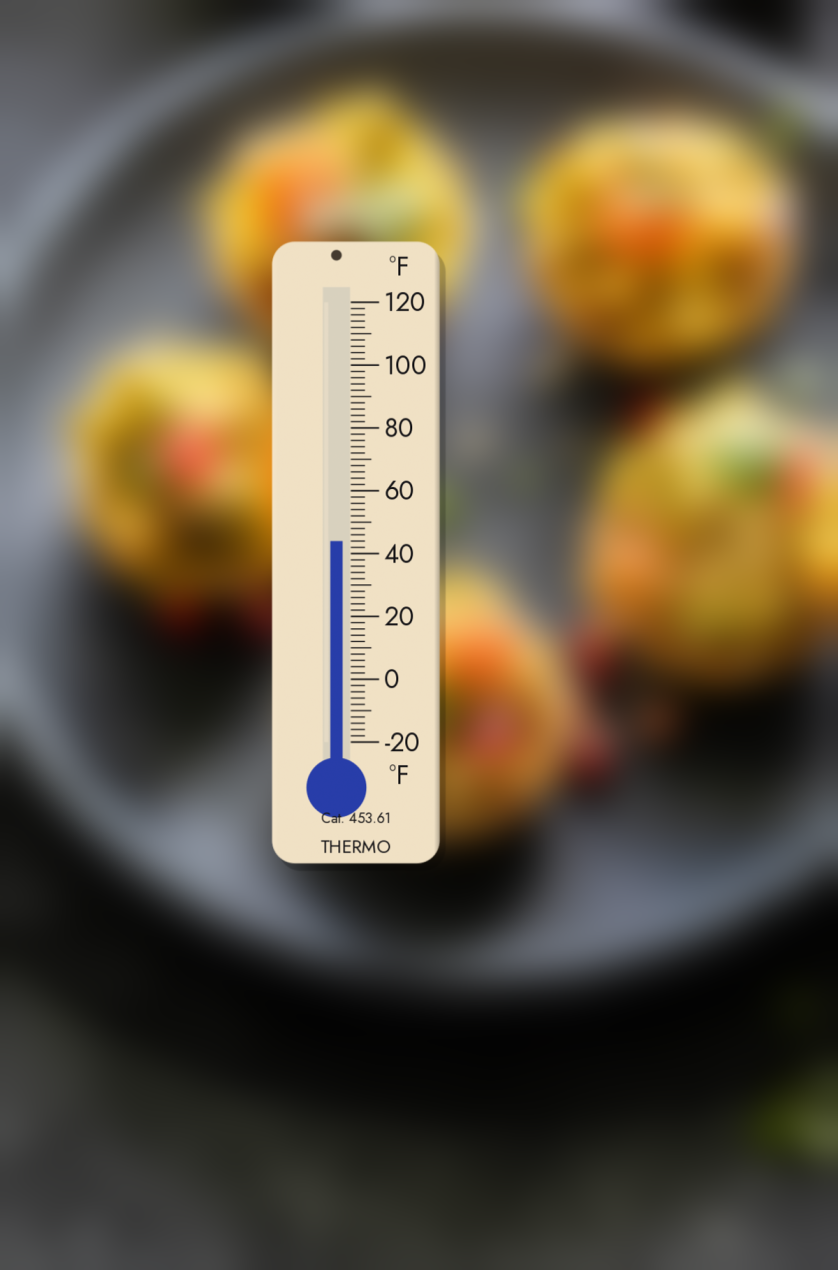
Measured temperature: 44 (°F)
